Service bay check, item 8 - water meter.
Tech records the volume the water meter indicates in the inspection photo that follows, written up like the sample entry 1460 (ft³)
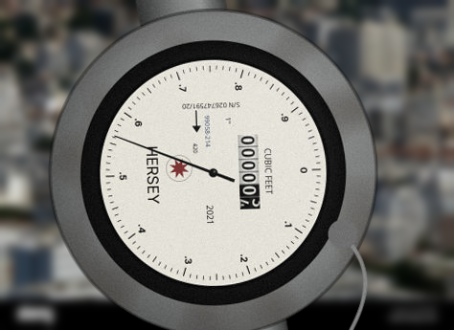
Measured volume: 3.56 (ft³)
